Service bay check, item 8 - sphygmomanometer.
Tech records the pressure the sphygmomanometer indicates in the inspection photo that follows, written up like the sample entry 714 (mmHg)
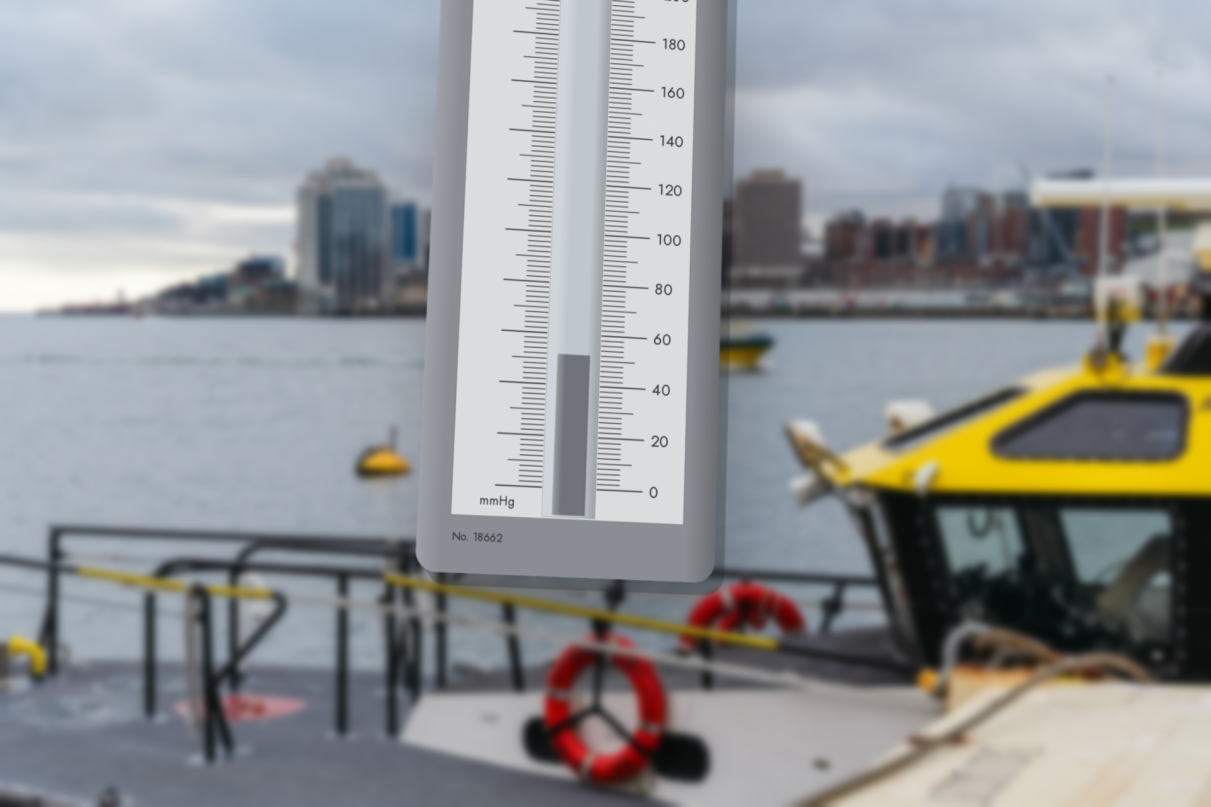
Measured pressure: 52 (mmHg)
